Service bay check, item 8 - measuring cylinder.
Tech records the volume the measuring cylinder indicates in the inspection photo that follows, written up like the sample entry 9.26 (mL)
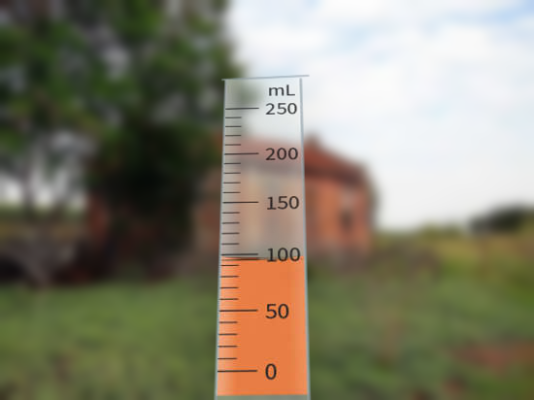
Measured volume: 95 (mL)
